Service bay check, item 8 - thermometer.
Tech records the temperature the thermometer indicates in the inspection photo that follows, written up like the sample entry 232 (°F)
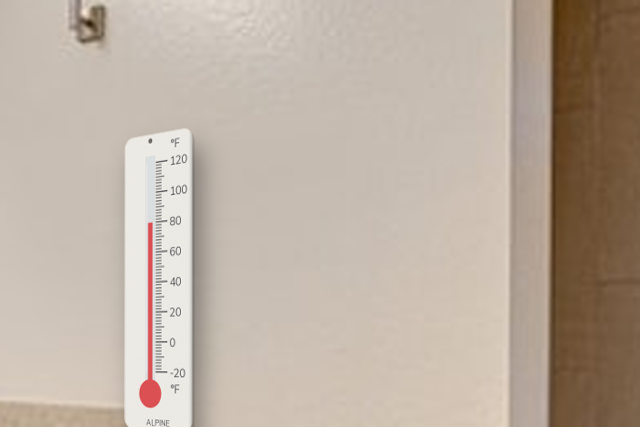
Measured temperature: 80 (°F)
